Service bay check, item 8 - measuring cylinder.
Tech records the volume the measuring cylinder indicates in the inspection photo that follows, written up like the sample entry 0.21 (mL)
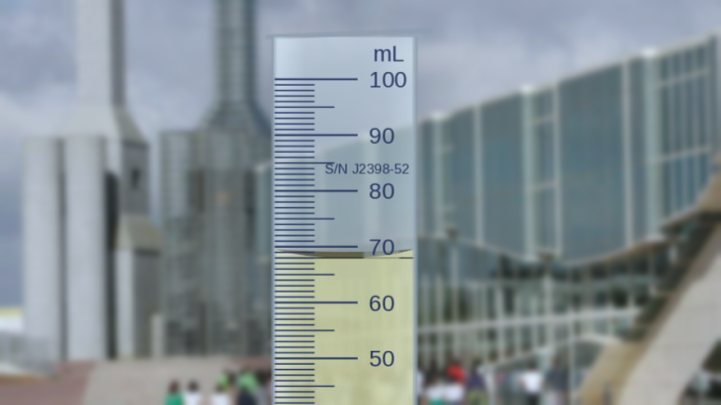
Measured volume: 68 (mL)
